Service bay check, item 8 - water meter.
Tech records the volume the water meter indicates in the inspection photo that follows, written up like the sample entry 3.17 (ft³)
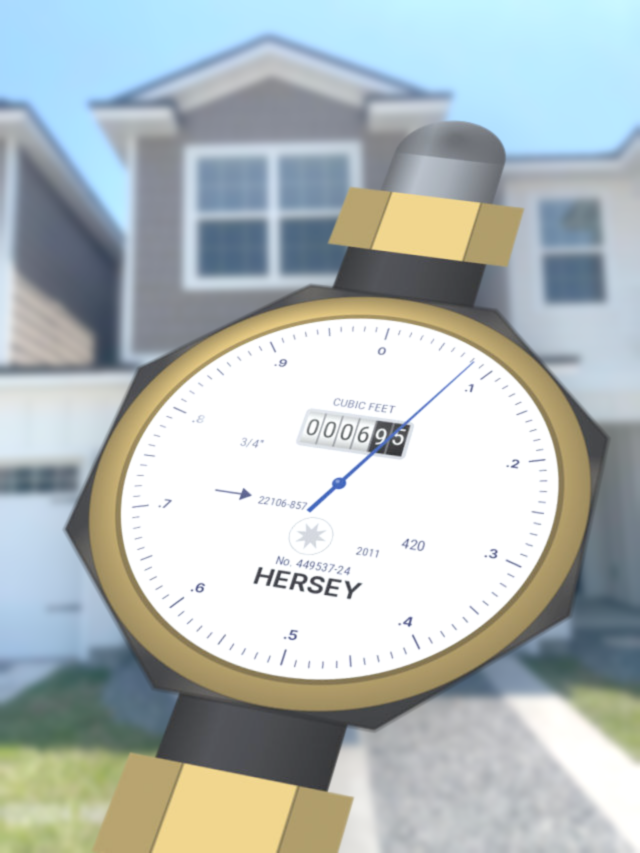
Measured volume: 695.08 (ft³)
